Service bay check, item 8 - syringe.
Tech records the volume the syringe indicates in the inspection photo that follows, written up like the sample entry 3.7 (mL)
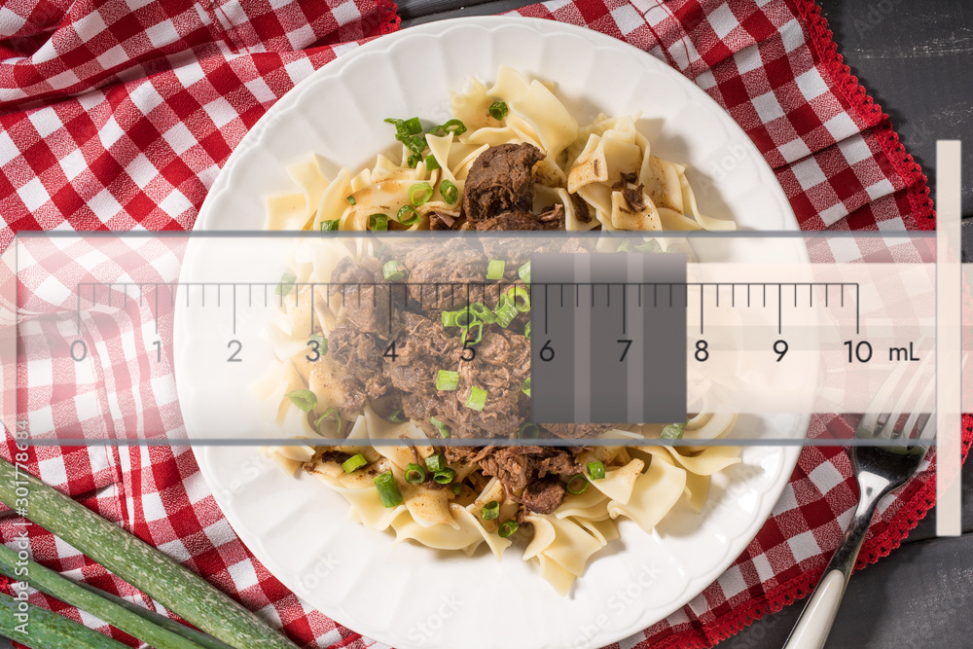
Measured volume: 5.8 (mL)
